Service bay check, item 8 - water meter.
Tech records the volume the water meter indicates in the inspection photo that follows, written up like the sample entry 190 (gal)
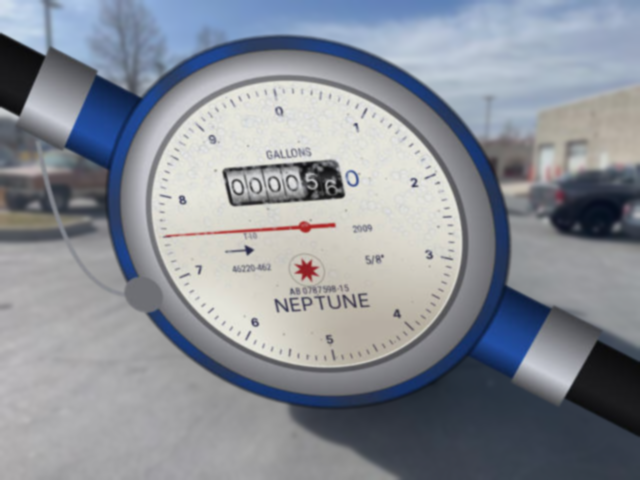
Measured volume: 557.5 (gal)
